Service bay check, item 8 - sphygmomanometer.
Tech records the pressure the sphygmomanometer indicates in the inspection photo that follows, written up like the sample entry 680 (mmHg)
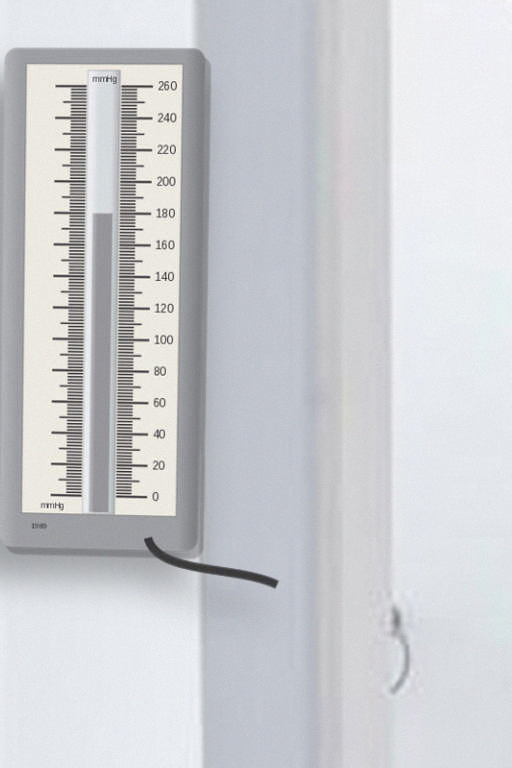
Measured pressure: 180 (mmHg)
